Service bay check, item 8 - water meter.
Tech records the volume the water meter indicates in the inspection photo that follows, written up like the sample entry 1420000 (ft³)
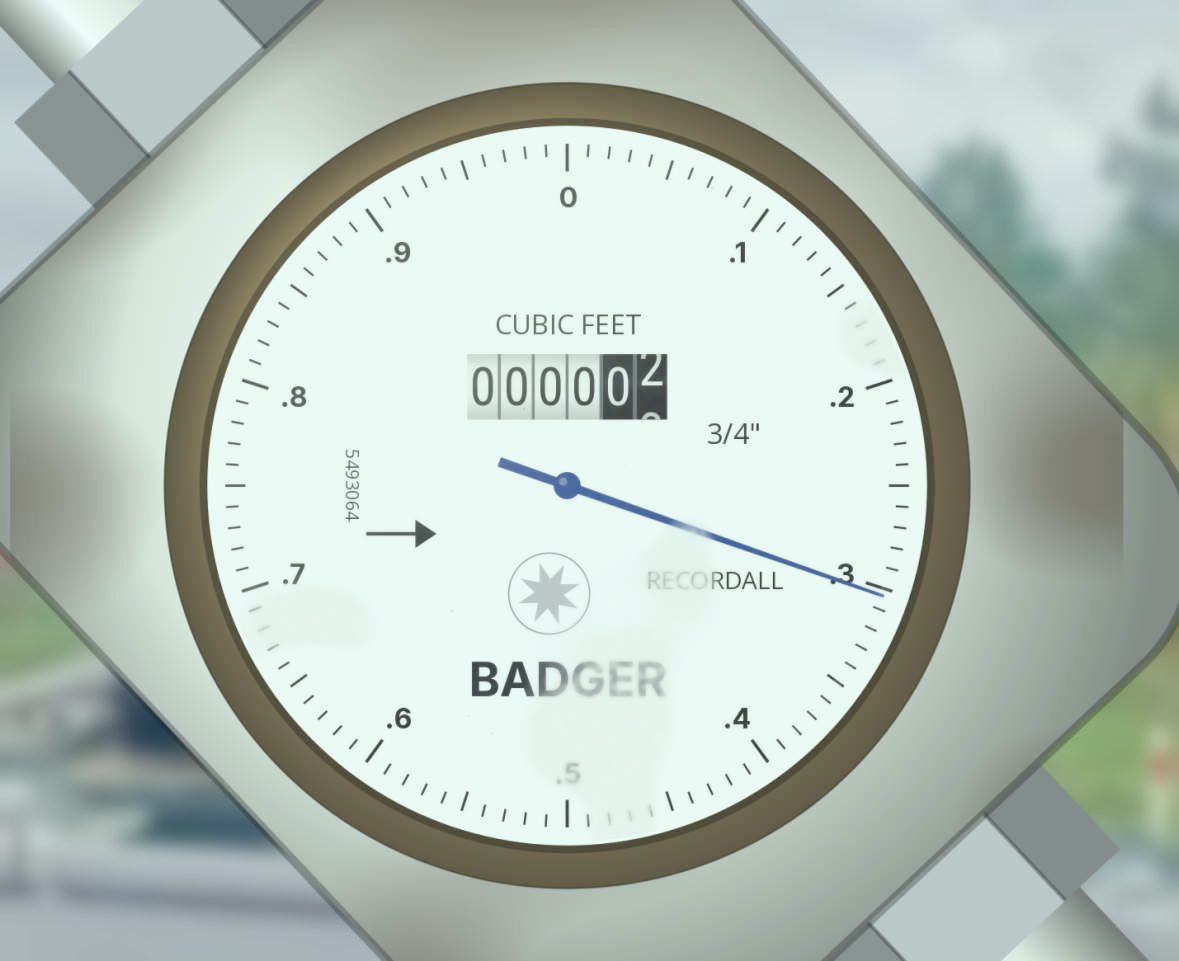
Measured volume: 2.30 (ft³)
